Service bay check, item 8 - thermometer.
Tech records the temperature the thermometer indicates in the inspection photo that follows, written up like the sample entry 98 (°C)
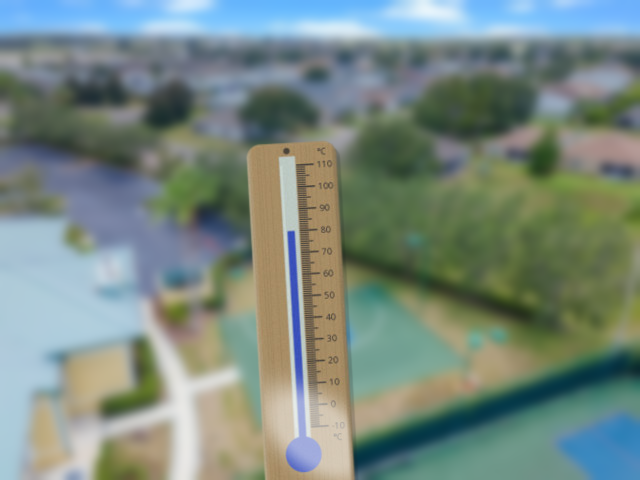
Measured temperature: 80 (°C)
